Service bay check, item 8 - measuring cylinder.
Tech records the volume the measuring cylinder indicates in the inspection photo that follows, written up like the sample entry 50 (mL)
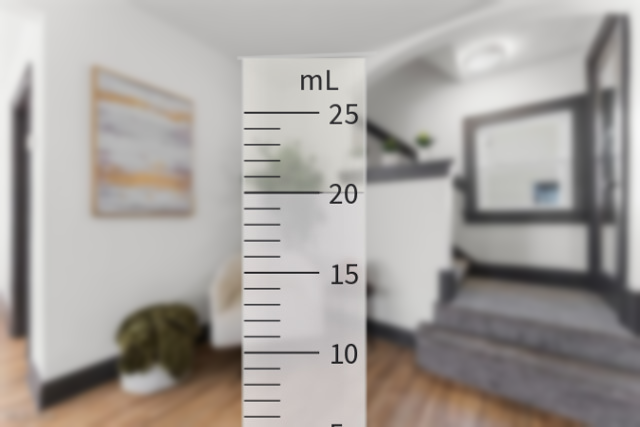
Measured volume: 20 (mL)
